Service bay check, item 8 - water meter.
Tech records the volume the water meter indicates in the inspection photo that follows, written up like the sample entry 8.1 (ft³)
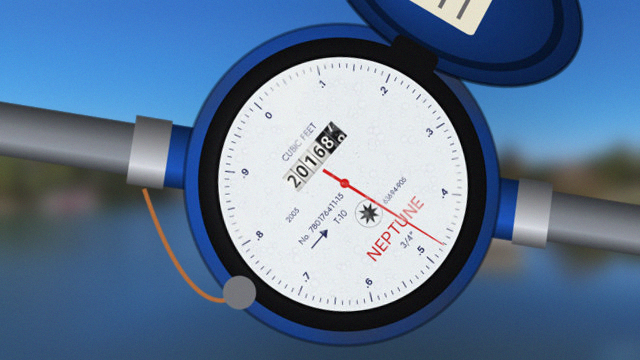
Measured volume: 201687.47 (ft³)
